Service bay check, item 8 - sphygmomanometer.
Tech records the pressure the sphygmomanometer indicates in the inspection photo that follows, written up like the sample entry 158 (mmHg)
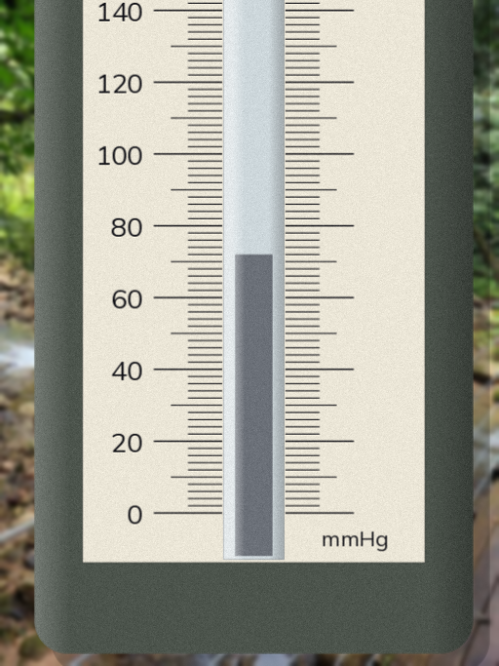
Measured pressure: 72 (mmHg)
